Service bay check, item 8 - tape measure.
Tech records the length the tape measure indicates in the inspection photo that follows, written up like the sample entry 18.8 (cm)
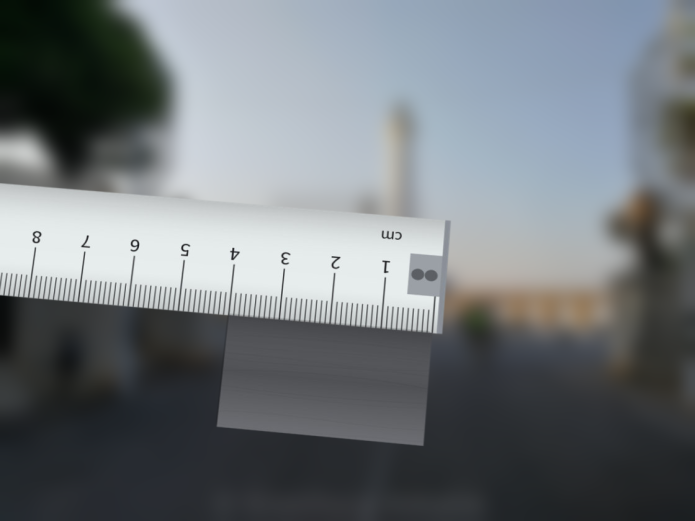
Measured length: 4 (cm)
